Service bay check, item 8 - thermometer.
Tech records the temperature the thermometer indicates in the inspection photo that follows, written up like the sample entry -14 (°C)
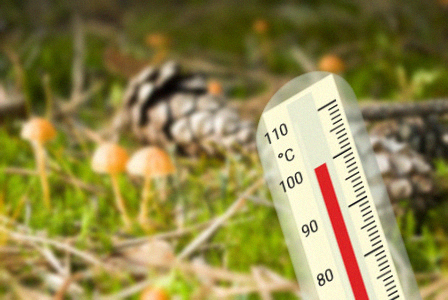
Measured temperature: 100 (°C)
